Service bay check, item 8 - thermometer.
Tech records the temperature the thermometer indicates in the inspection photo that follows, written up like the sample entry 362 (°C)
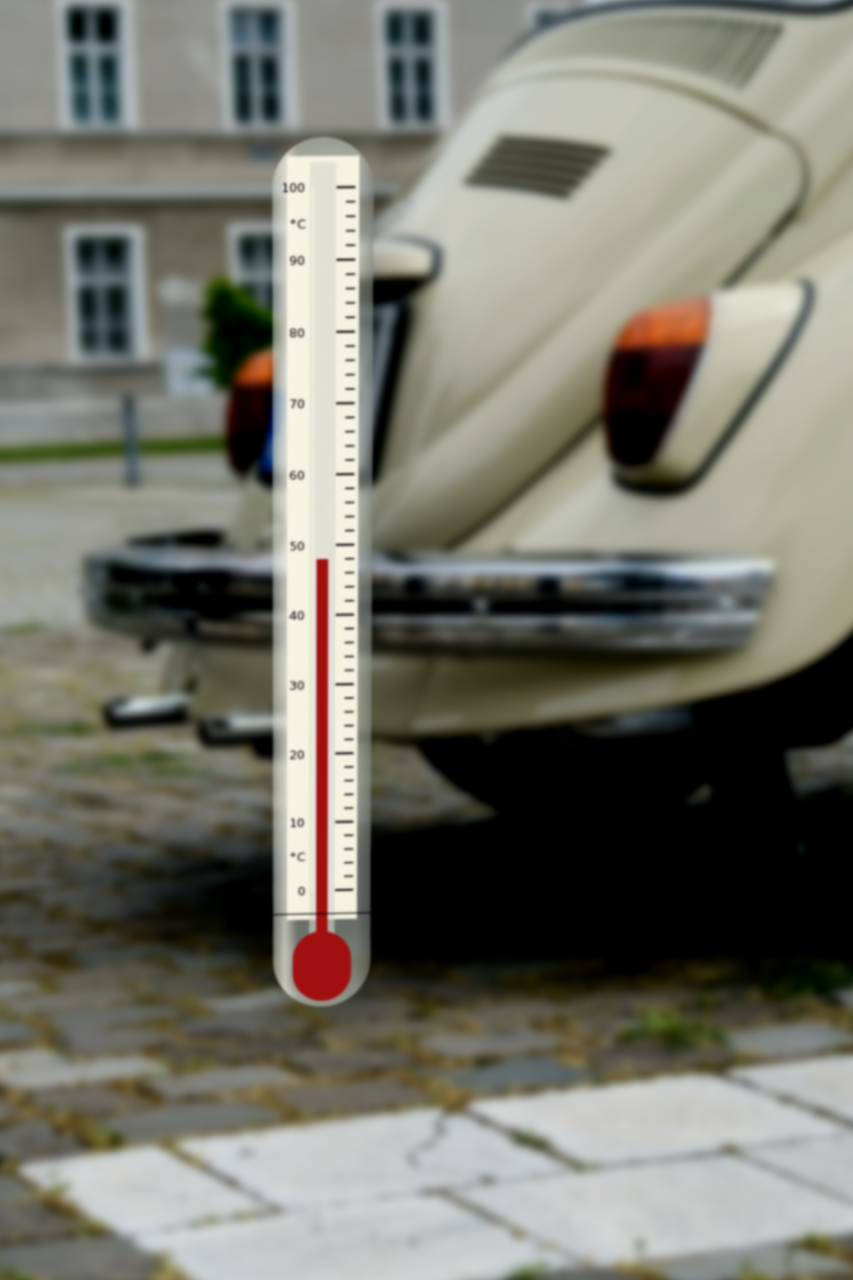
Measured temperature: 48 (°C)
